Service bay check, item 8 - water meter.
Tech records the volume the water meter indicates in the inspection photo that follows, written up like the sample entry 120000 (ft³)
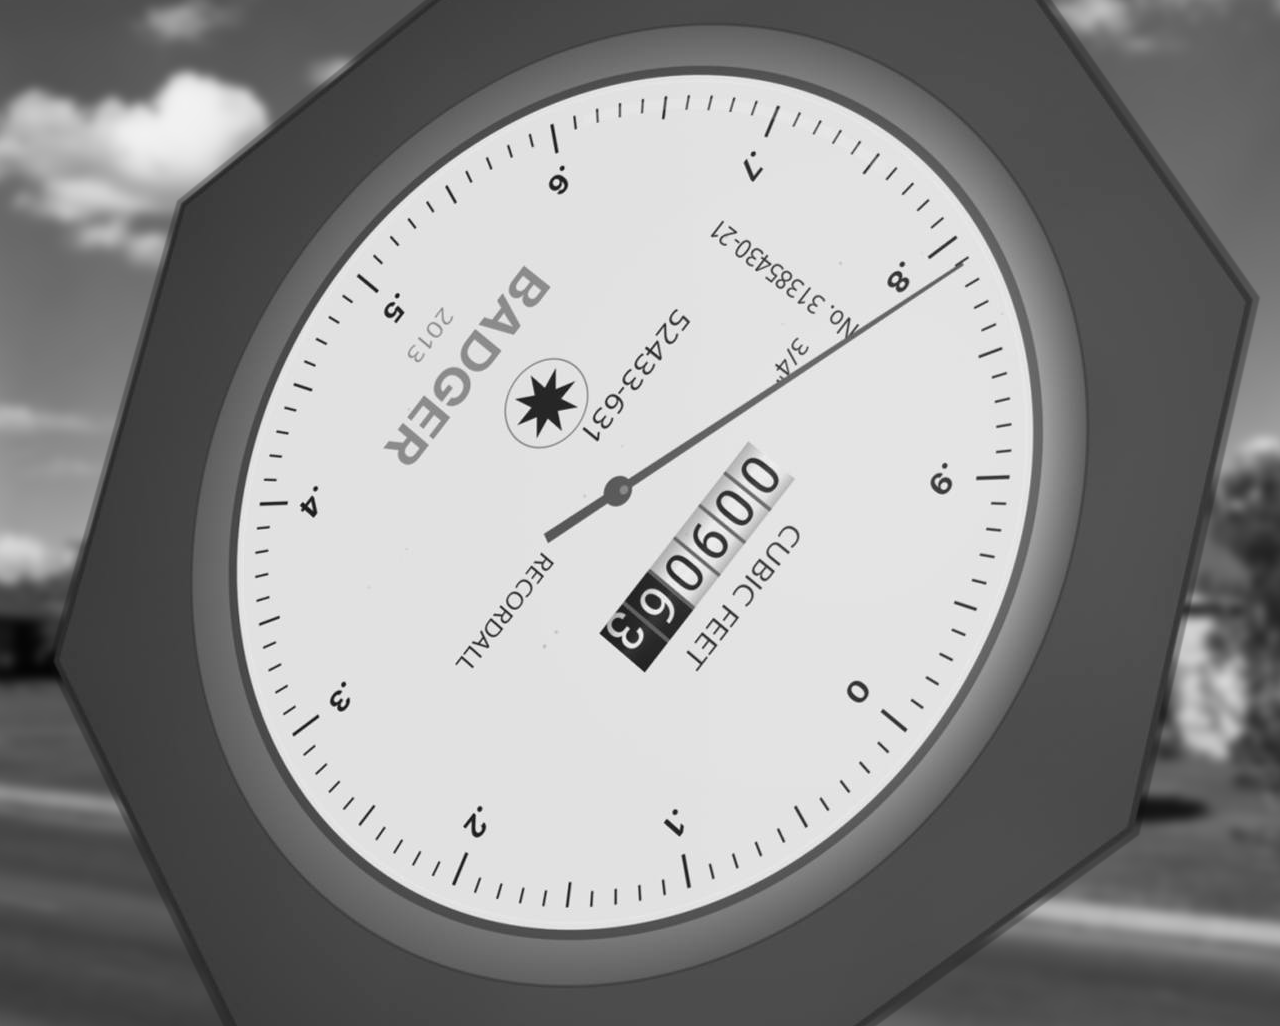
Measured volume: 9062.81 (ft³)
